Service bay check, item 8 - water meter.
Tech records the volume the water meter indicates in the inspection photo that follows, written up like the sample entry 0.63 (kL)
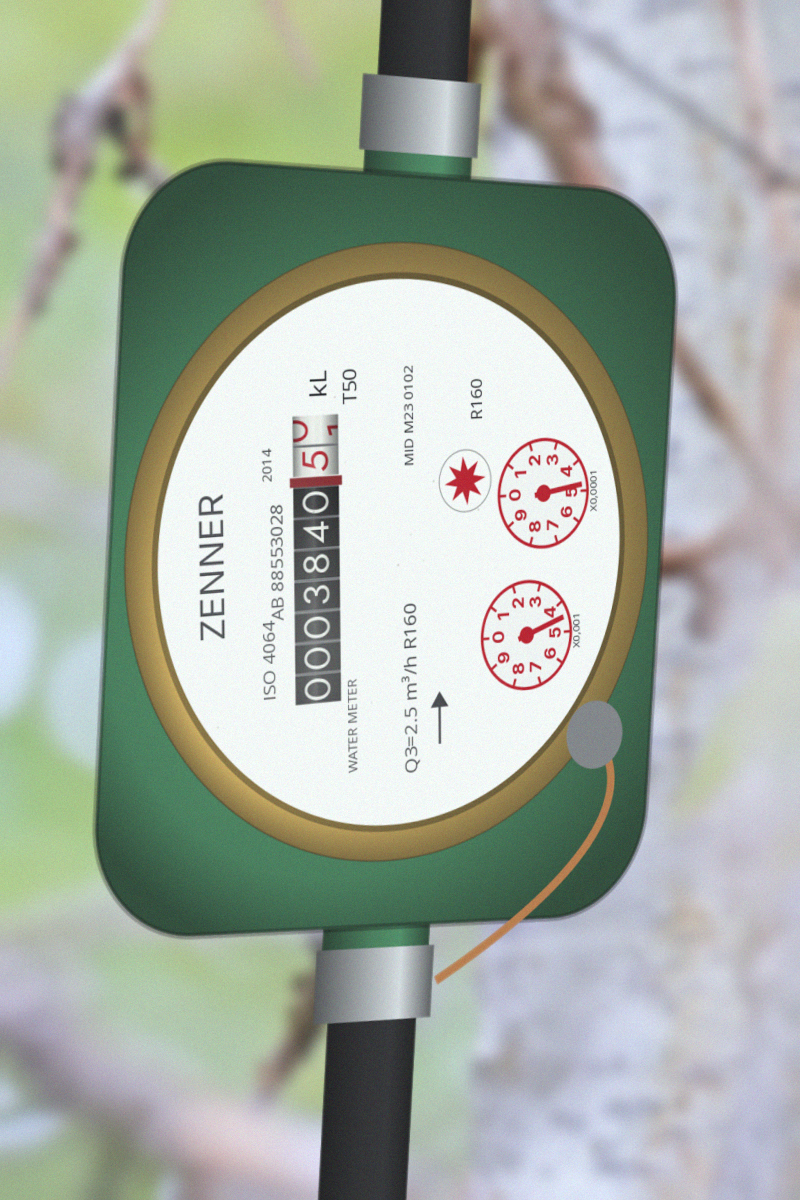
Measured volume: 3840.5044 (kL)
